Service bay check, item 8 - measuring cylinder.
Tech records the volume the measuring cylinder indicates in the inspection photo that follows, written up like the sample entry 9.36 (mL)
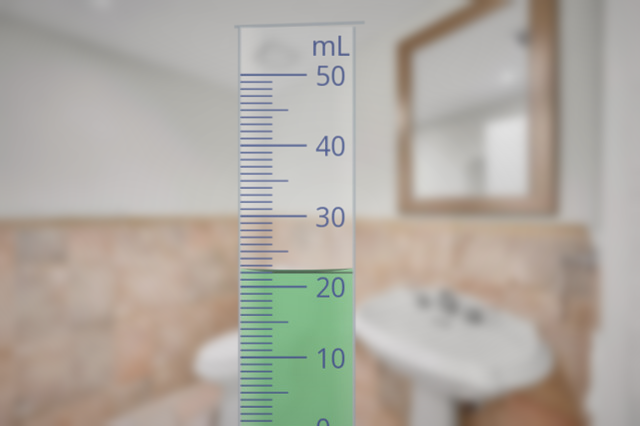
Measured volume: 22 (mL)
